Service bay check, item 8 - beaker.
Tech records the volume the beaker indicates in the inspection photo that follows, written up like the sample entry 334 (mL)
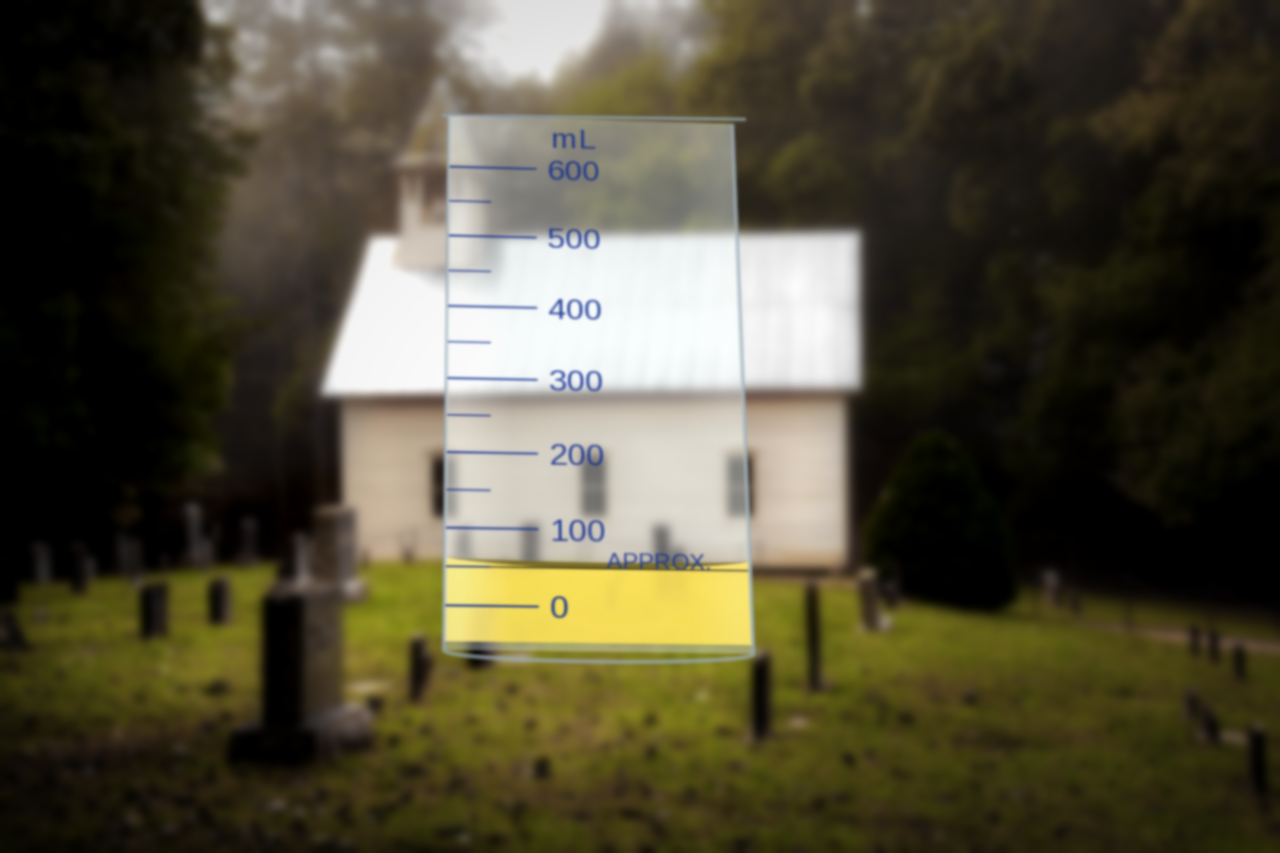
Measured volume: 50 (mL)
